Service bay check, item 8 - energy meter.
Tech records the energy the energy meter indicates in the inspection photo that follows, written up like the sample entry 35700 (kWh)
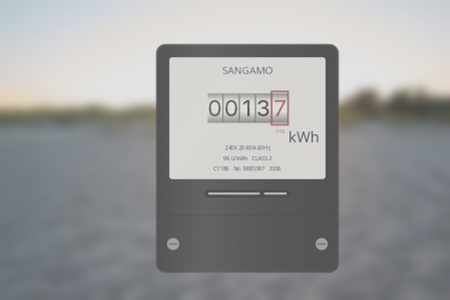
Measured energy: 13.7 (kWh)
